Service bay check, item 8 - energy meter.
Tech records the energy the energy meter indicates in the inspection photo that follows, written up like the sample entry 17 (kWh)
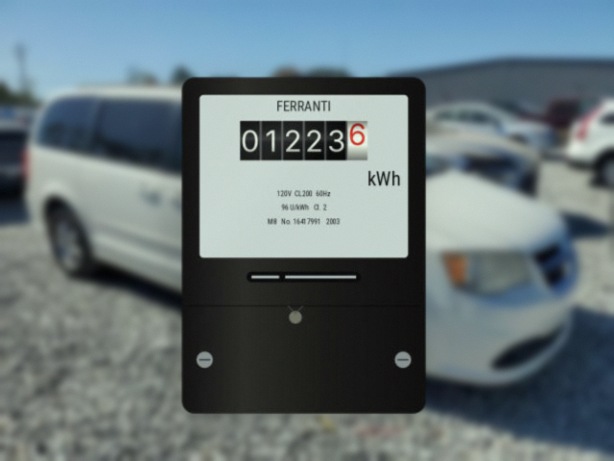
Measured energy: 1223.6 (kWh)
